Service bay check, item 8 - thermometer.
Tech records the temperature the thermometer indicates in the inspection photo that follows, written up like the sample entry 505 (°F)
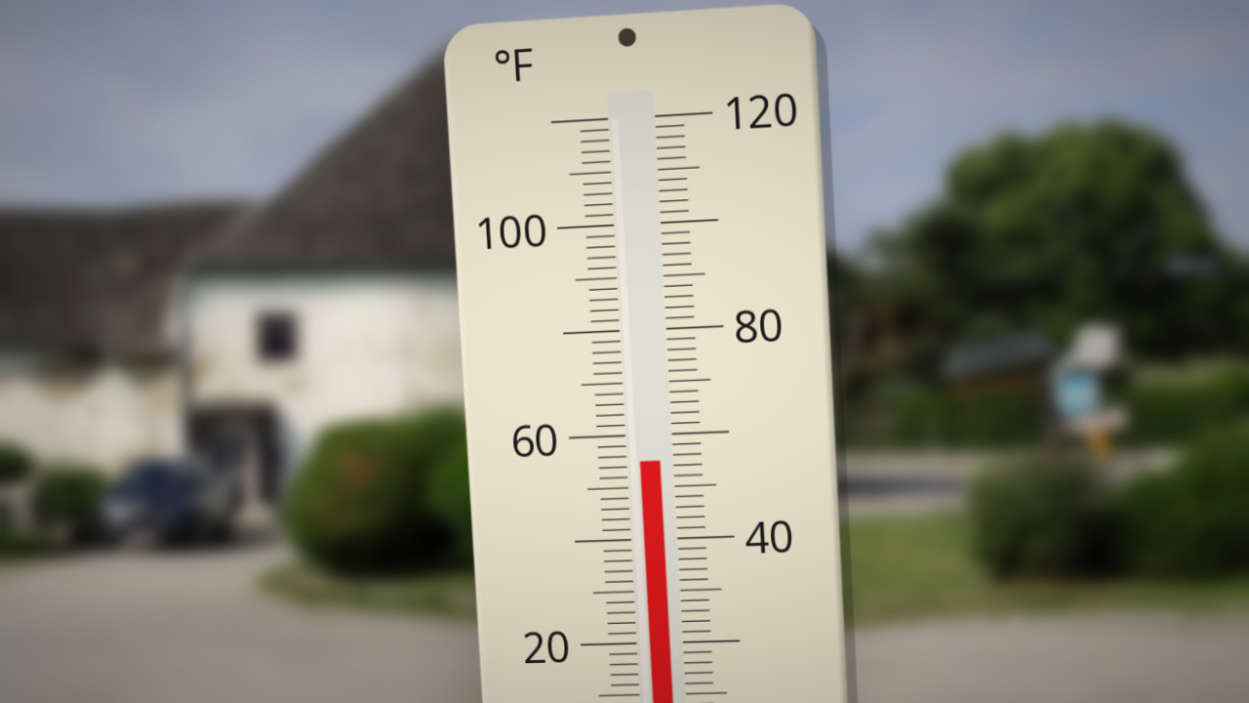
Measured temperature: 55 (°F)
